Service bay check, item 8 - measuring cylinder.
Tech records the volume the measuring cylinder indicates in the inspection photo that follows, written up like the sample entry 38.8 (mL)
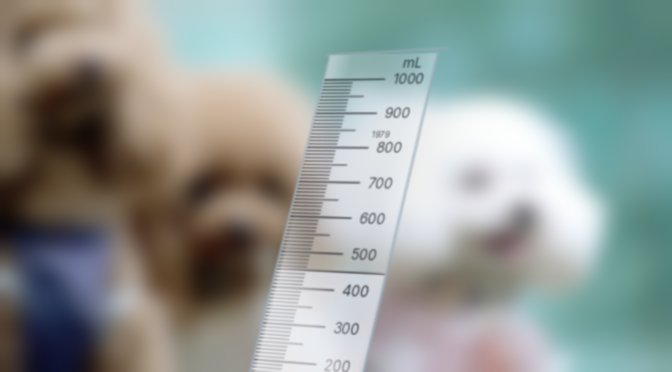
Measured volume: 450 (mL)
